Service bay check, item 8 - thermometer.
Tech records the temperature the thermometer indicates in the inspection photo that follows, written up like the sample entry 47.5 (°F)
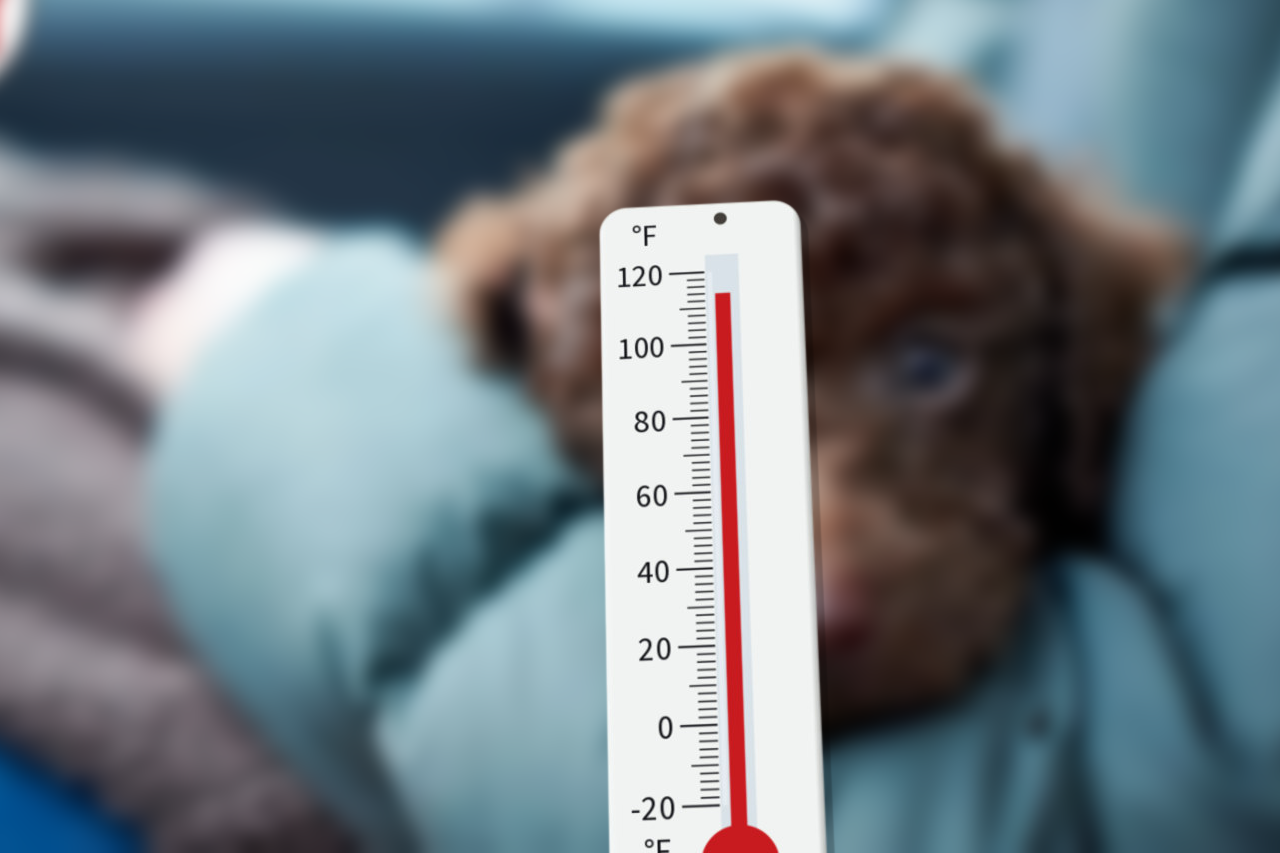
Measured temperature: 114 (°F)
